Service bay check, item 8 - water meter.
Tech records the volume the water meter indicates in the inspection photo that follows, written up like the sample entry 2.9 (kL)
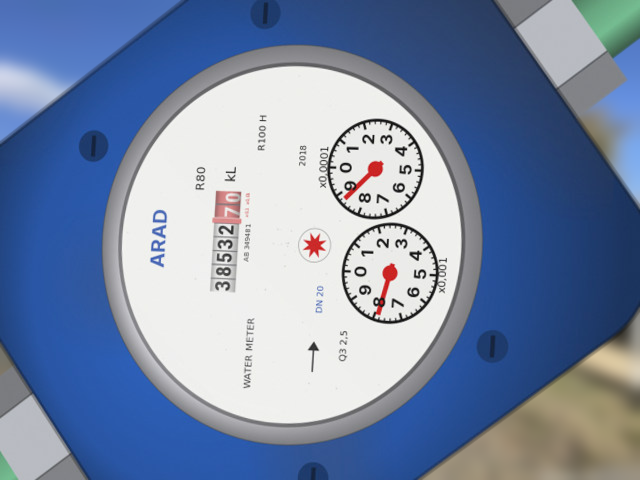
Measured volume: 38532.6978 (kL)
